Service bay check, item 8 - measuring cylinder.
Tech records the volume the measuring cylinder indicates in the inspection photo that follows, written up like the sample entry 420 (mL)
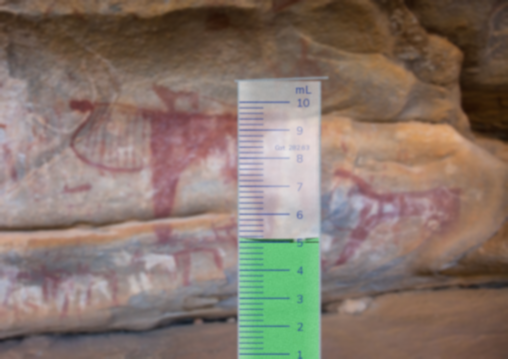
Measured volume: 5 (mL)
